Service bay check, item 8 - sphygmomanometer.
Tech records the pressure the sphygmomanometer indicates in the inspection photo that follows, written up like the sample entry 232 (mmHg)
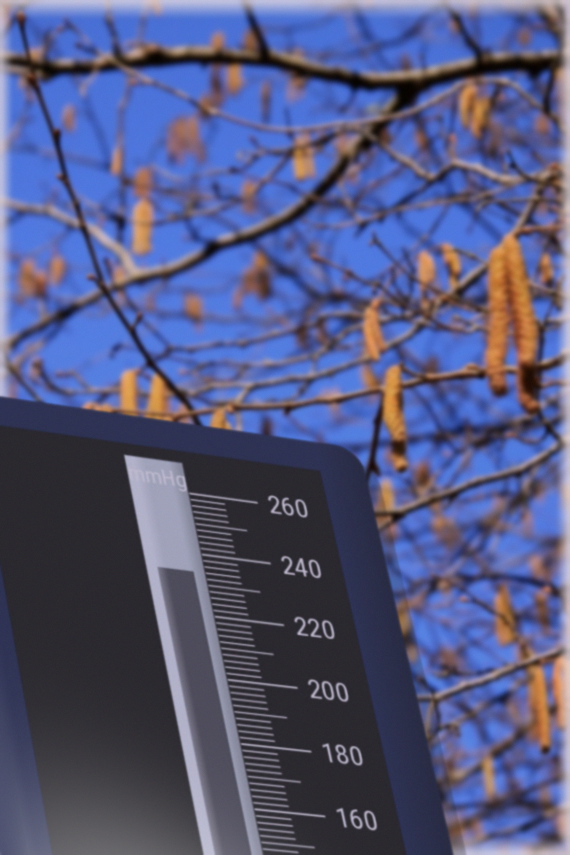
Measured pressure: 234 (mmHg)
